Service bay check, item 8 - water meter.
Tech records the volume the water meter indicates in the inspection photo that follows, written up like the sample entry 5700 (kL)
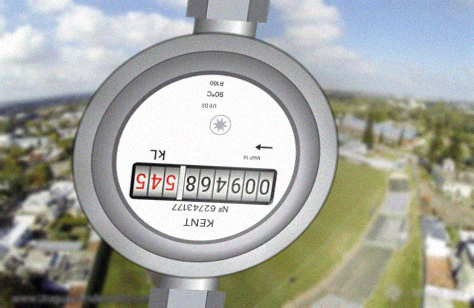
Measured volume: 9468.545 (kL)
